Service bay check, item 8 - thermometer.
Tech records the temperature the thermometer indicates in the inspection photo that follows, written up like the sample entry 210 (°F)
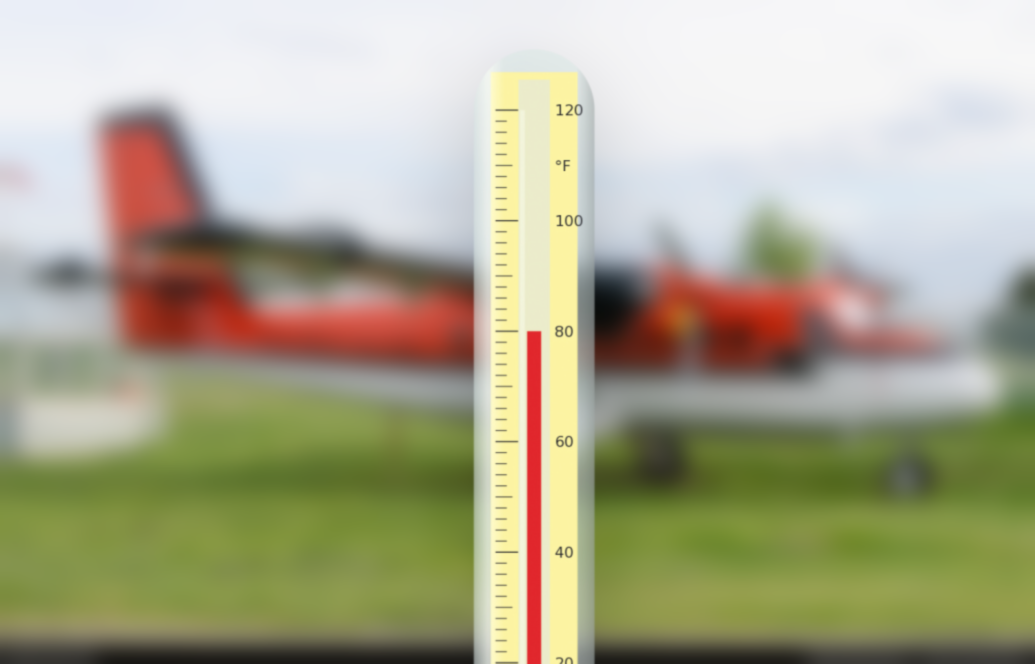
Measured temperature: 80 (°F)
